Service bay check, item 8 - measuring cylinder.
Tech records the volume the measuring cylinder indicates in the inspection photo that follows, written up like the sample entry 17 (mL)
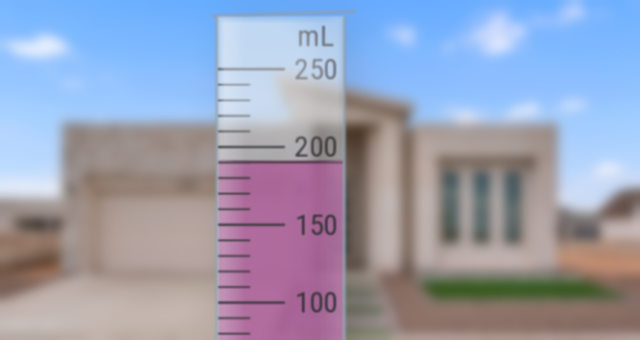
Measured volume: 190 (mL)
